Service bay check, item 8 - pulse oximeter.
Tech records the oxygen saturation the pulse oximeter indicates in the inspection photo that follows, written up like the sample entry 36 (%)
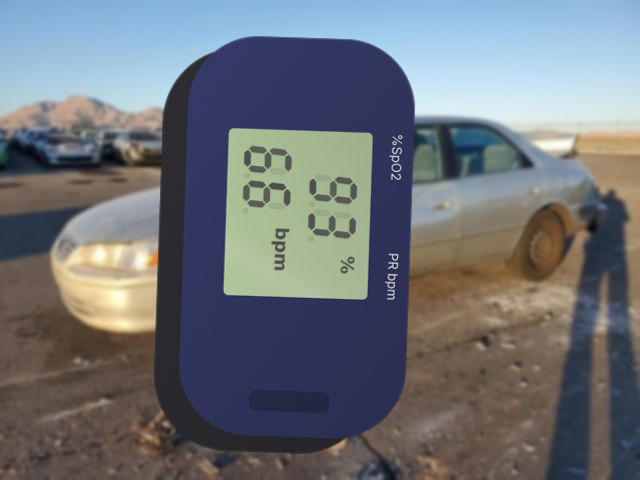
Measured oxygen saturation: 93 (%)
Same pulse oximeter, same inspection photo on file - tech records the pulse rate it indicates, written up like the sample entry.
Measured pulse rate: 66 (bpm)
